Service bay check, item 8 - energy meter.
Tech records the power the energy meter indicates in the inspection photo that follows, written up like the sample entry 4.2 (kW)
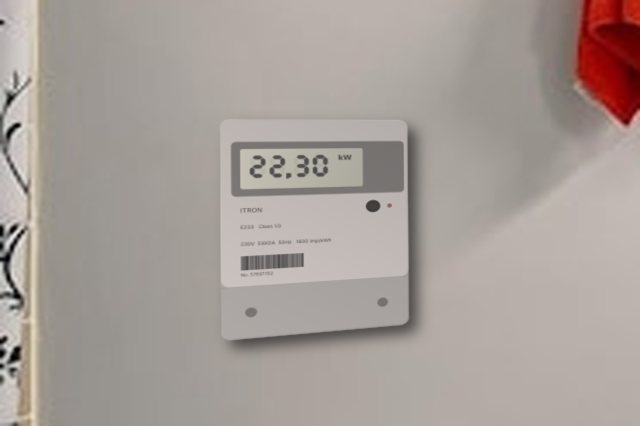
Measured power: 22.30 (kW)
